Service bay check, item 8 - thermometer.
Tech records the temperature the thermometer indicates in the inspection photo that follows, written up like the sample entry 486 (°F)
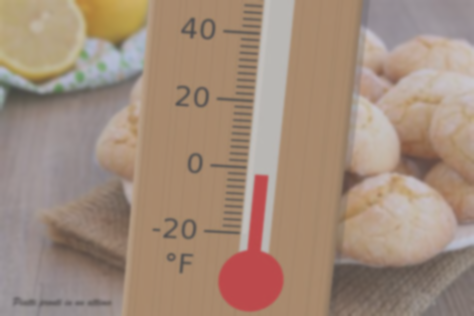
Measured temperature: -2 (°F)
